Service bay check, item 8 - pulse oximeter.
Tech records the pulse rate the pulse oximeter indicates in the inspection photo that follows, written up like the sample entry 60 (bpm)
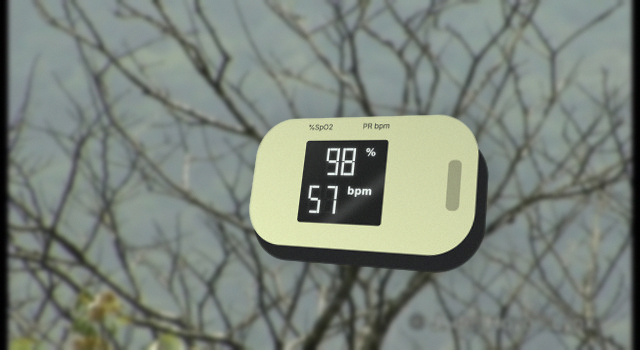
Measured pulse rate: 57 (bpm)
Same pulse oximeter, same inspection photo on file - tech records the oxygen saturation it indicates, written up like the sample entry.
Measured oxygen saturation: 98 (%)
